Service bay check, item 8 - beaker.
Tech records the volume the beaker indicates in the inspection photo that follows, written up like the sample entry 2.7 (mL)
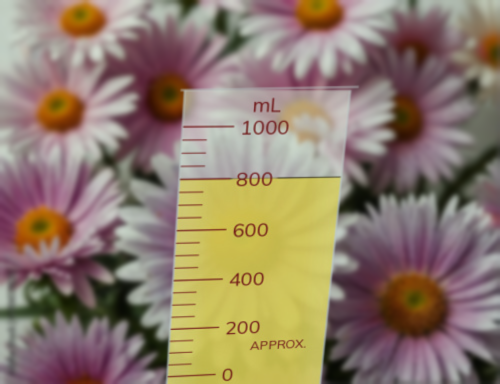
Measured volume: 800 (mL)
